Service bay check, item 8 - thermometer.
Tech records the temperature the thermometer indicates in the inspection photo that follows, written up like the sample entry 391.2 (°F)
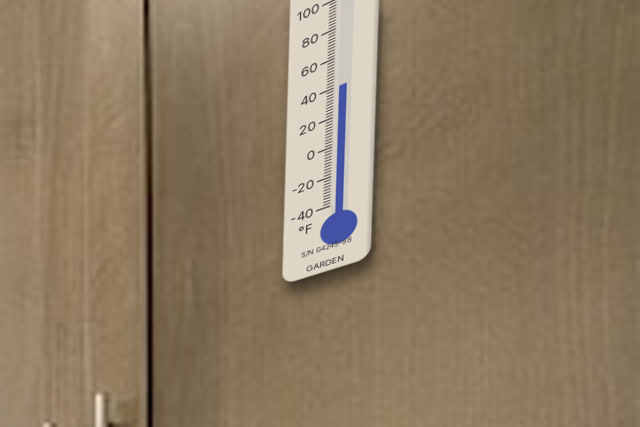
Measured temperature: 40 (°F)
